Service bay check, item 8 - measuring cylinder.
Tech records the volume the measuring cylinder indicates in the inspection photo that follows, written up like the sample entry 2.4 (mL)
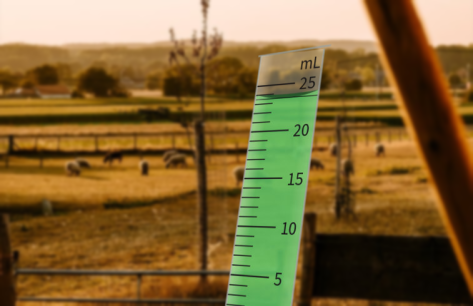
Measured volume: 23.5 (mL)
